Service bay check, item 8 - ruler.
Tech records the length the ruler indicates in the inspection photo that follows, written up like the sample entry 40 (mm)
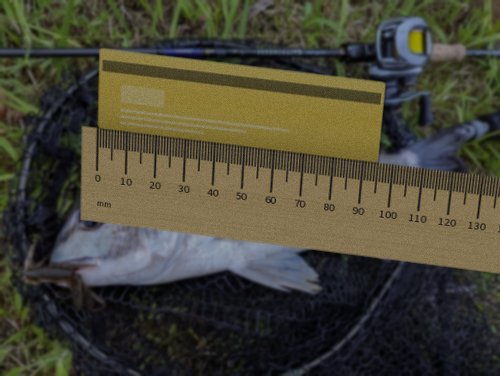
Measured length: 95 (mm)
